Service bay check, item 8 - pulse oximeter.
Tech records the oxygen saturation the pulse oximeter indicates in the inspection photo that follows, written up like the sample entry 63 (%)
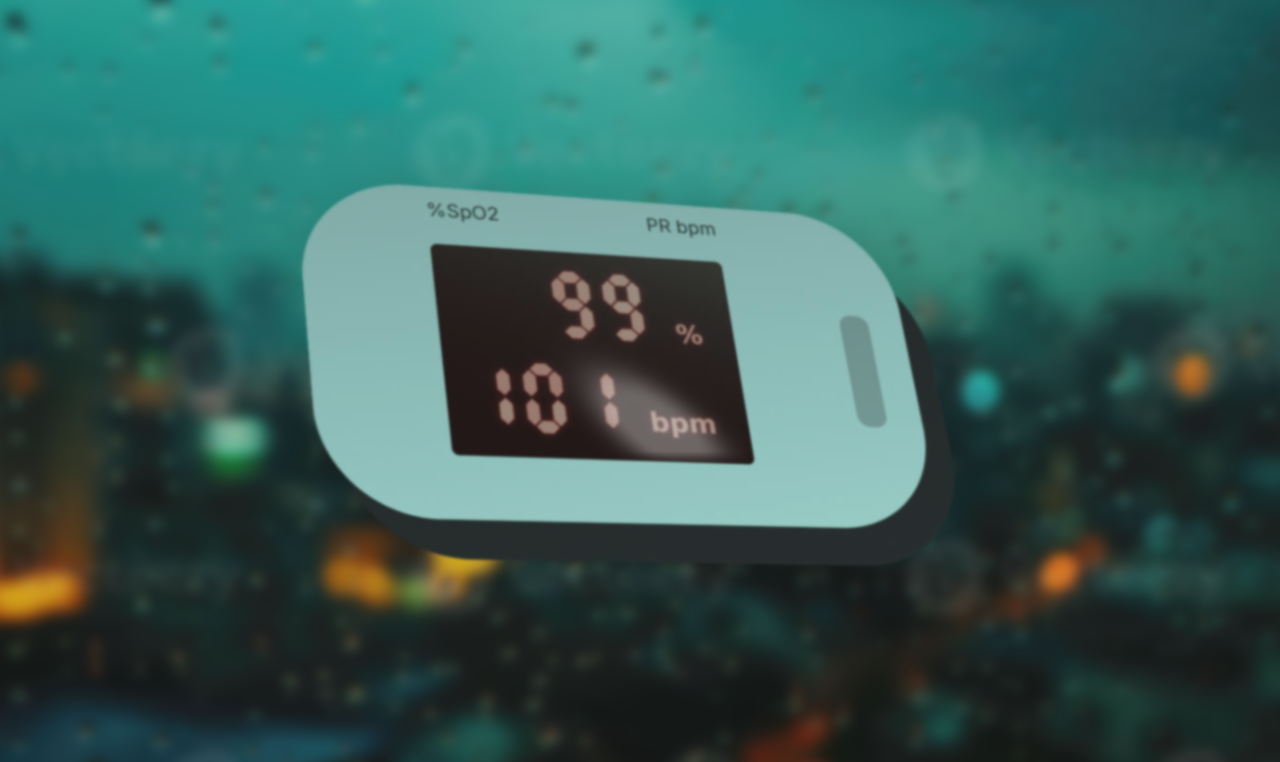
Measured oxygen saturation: 99 (%)
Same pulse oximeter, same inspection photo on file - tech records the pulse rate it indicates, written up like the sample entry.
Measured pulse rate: 101 (bpm)
